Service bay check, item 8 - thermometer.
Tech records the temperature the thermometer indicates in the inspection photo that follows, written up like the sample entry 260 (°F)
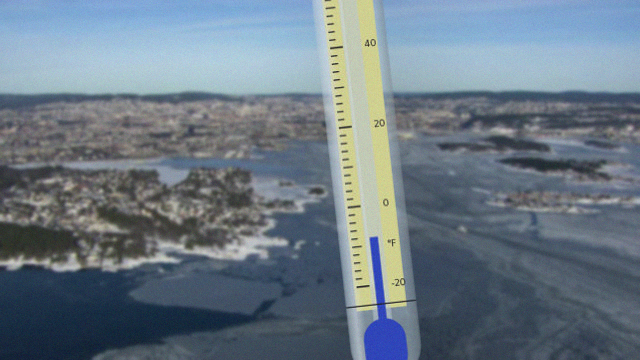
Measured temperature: -8 (°F)
